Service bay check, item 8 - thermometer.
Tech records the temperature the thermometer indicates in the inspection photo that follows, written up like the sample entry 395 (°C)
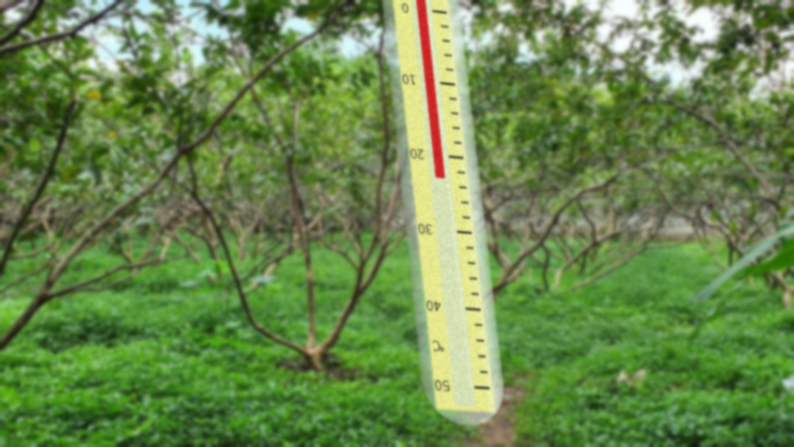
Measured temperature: 23 (°C)
